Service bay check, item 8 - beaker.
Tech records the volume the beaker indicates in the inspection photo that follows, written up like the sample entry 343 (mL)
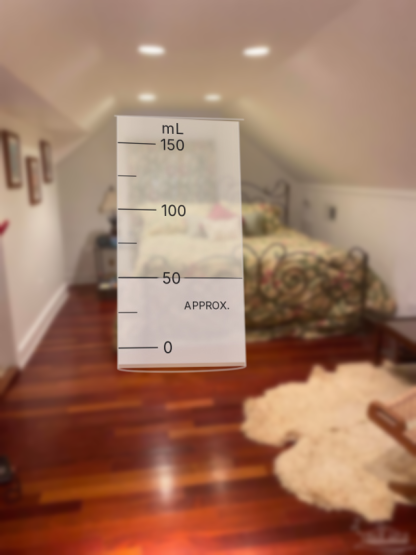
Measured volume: 50 (mL)
